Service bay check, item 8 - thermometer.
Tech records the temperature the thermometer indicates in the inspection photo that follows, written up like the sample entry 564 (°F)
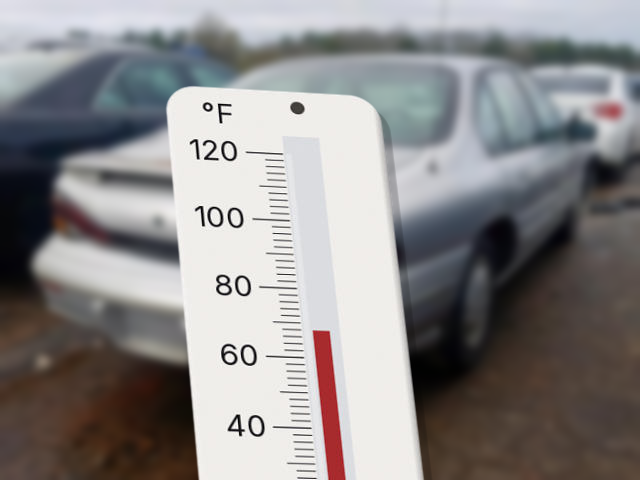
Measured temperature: 68 (°F)
